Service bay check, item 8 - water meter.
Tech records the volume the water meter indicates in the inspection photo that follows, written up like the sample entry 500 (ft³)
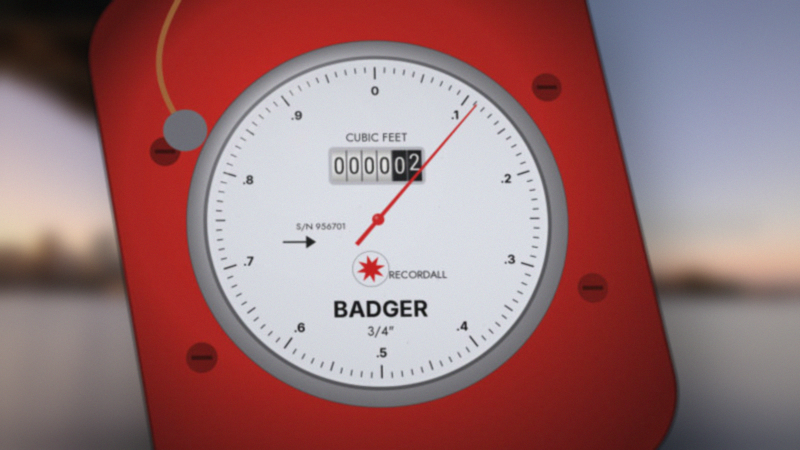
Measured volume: 2.11 (ft³)
